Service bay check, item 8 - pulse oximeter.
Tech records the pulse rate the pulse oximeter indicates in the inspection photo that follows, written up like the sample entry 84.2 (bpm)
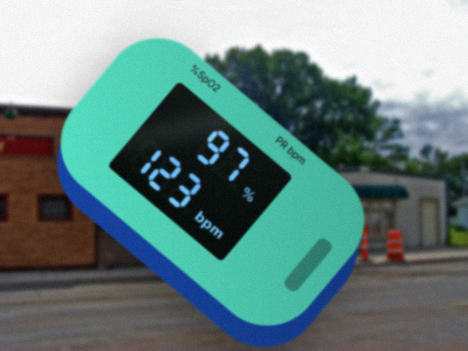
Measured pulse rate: 123 (bpm)
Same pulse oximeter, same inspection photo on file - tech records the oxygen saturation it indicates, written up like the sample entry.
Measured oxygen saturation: 97 (%)
